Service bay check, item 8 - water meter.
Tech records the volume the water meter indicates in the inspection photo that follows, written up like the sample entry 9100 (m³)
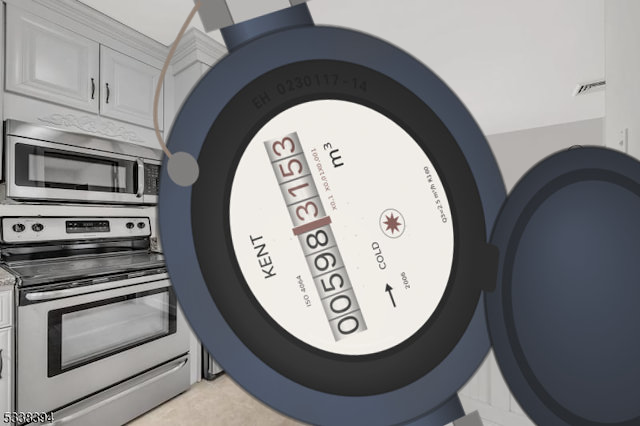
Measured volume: 598.3153 (m³)
